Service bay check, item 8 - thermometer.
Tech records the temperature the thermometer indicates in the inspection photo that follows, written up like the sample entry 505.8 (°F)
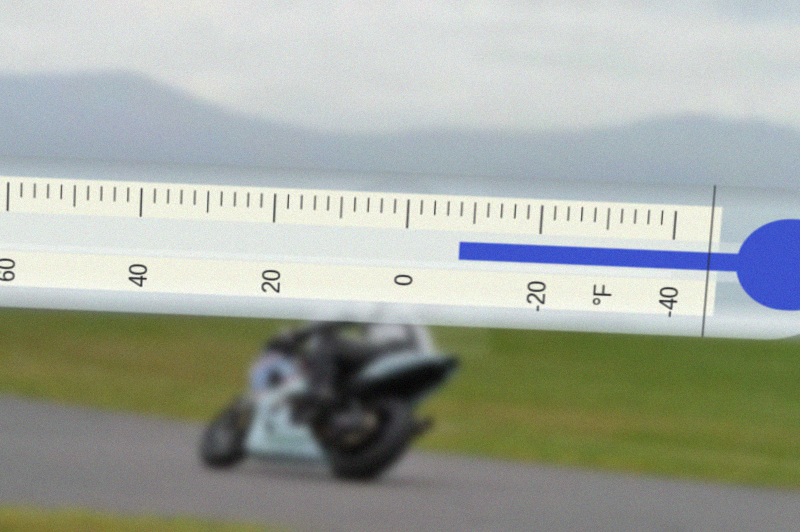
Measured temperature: -8 (°F)
